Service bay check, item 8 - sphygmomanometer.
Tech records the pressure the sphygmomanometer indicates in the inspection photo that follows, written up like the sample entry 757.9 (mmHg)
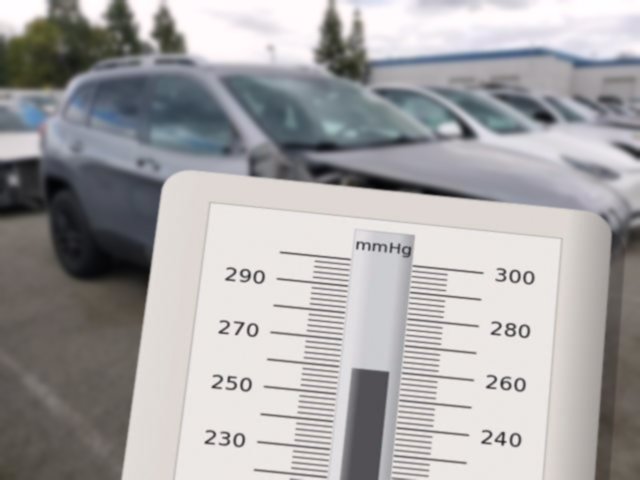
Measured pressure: 260 (mmHg)
